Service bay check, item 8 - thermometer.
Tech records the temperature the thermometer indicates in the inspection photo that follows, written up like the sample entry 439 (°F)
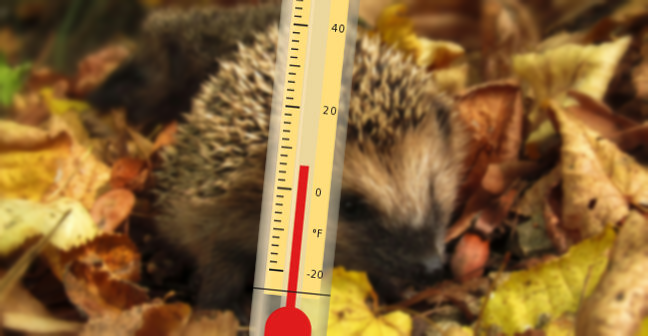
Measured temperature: 6 (°F)
